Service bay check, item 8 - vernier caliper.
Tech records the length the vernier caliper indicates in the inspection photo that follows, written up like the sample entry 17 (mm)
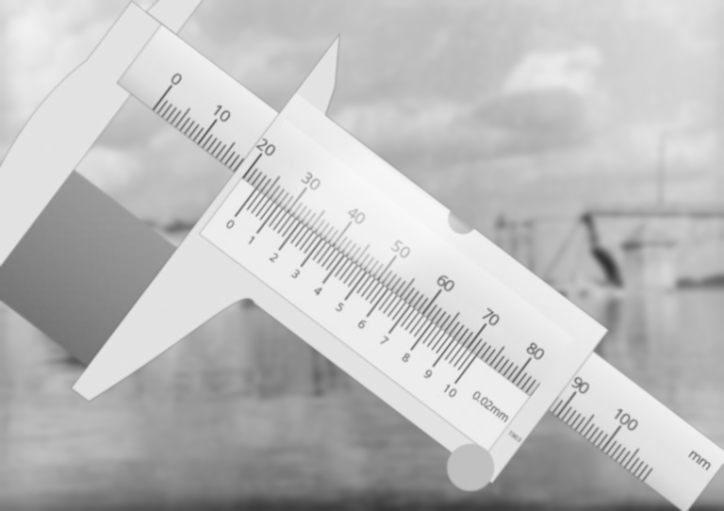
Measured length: 23.0 (mm)
